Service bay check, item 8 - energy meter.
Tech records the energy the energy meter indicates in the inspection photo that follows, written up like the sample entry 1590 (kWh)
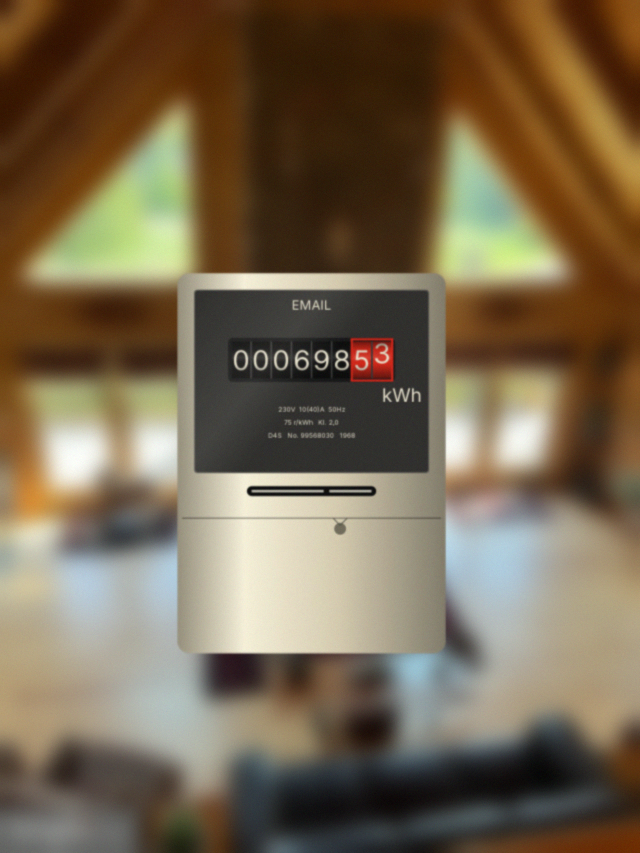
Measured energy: 698.53 (kWh)
